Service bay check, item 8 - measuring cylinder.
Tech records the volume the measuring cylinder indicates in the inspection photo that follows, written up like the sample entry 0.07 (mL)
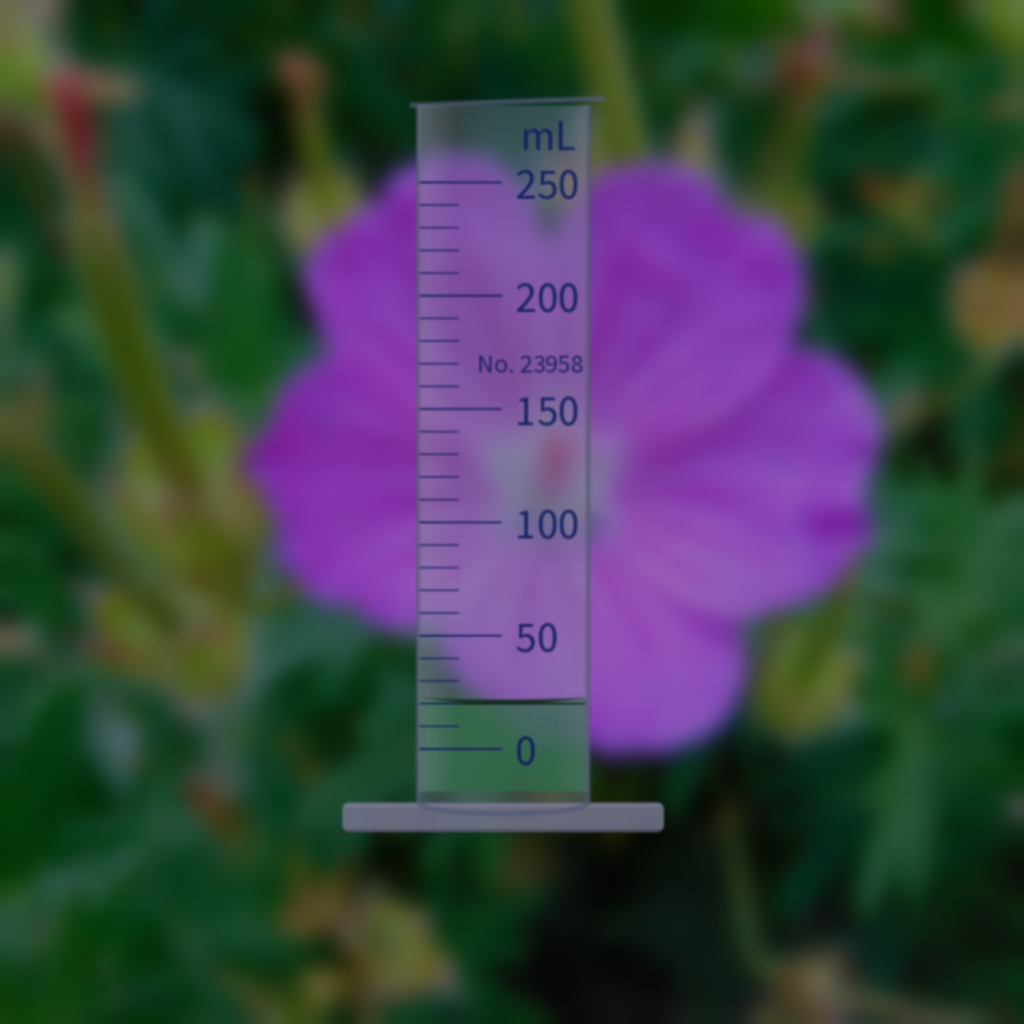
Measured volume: 20 (mL)
